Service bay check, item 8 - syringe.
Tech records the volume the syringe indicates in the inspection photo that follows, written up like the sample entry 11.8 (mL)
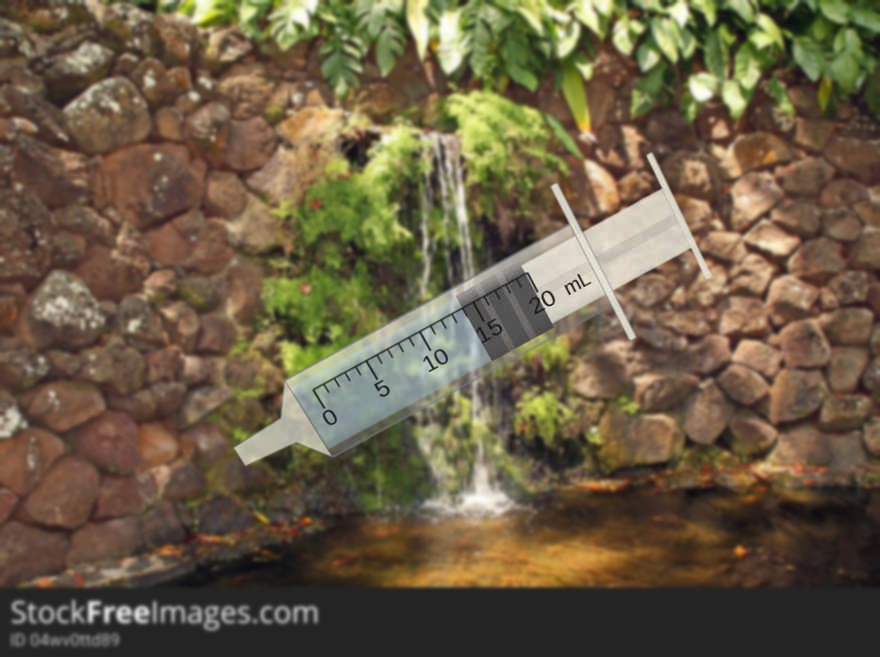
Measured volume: 14 (mL)
